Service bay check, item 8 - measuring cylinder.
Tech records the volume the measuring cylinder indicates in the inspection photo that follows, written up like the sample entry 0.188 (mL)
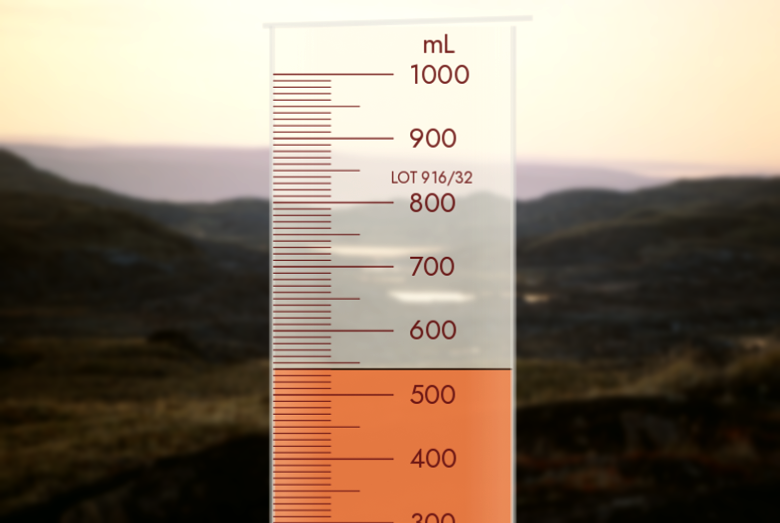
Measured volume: 540 (mL)
